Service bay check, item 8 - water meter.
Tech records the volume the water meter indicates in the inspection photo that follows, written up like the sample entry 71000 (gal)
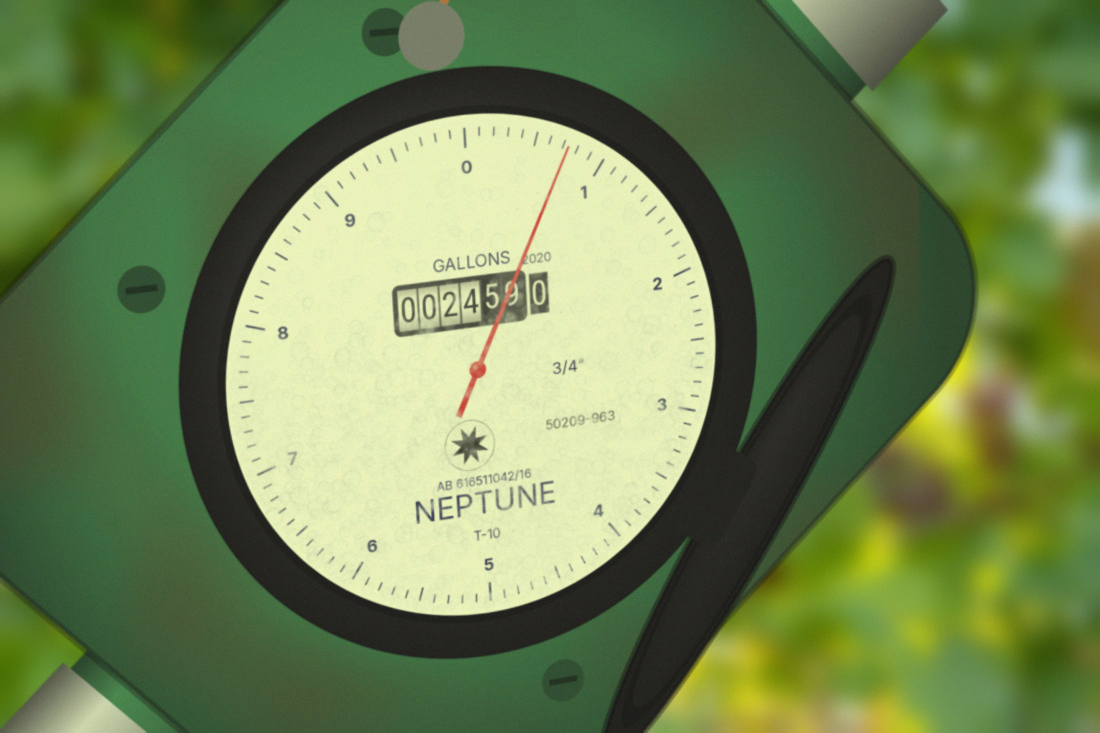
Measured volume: 24590.7 (gal)
